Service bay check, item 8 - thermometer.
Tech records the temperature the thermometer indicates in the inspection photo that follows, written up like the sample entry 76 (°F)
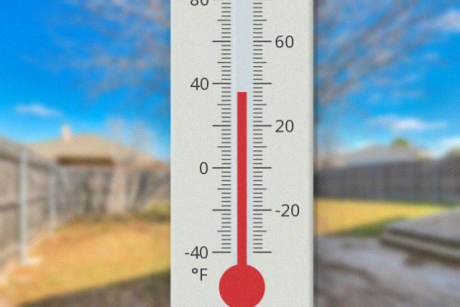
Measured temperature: 36 (°F)
